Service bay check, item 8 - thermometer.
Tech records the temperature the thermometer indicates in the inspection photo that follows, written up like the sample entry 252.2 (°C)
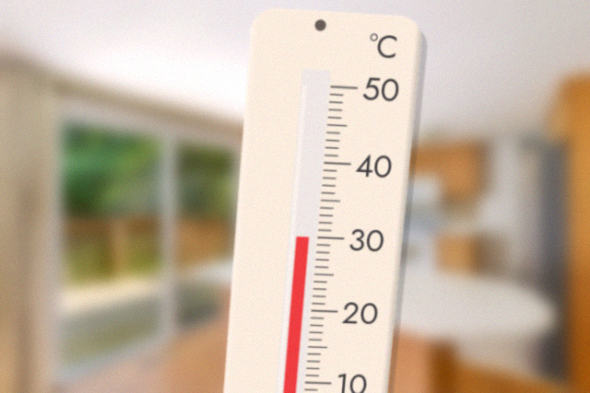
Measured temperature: 30 (°C)
